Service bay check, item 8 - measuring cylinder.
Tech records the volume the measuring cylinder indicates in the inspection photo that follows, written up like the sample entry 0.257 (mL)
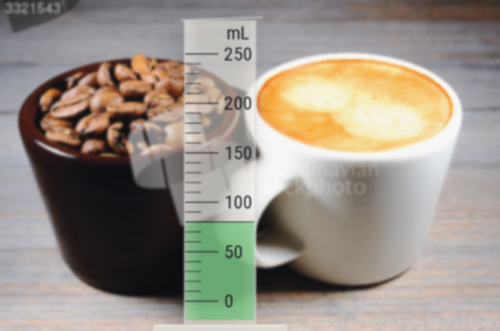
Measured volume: 80 (mL)
